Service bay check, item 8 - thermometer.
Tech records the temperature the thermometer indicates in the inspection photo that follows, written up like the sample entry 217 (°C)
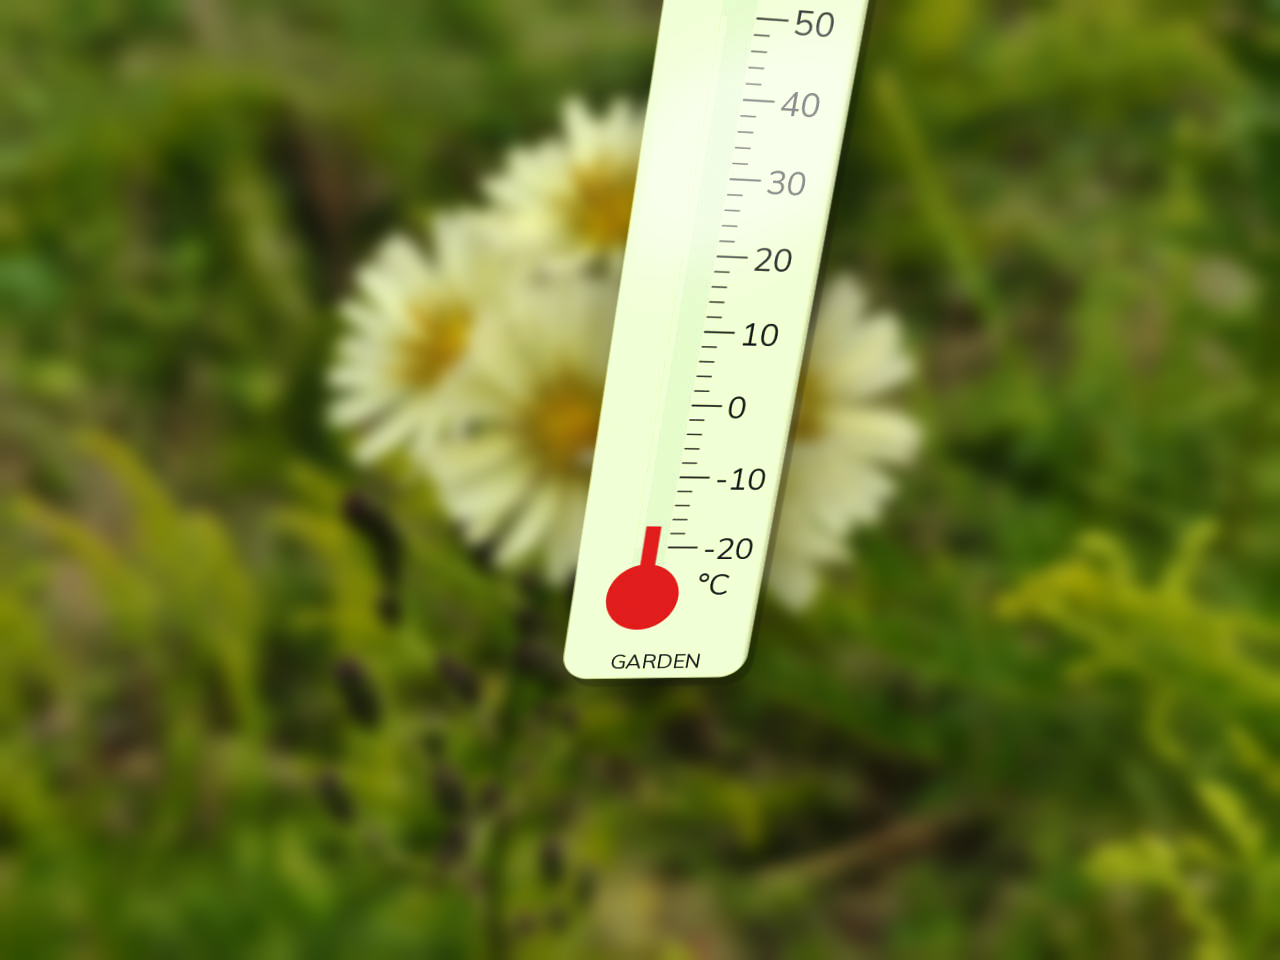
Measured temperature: -17 (°C)
